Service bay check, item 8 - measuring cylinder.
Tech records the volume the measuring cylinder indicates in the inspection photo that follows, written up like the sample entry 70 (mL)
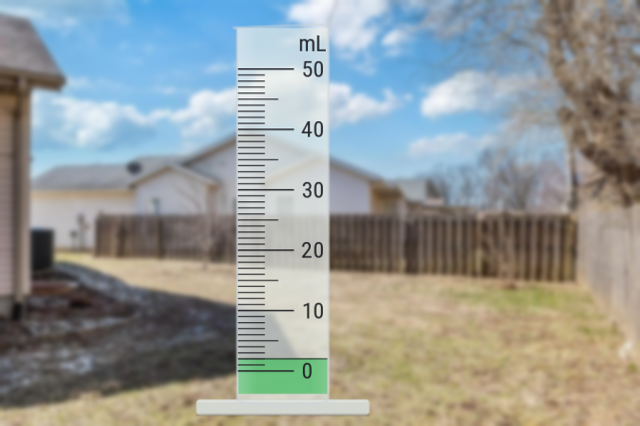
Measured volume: 2 (mL)
